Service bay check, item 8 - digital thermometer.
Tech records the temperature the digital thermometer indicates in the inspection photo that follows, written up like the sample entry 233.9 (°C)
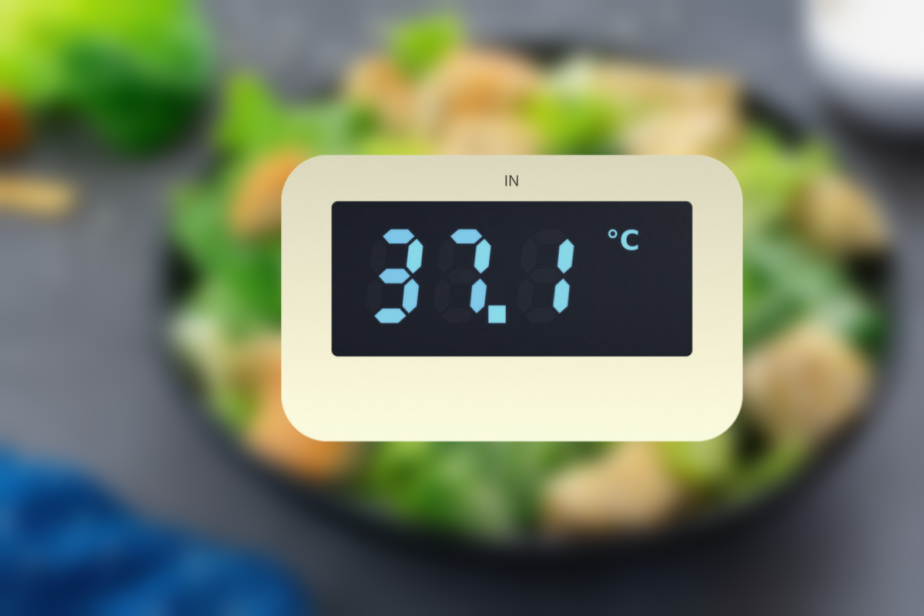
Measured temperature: 37.1 (°C)
